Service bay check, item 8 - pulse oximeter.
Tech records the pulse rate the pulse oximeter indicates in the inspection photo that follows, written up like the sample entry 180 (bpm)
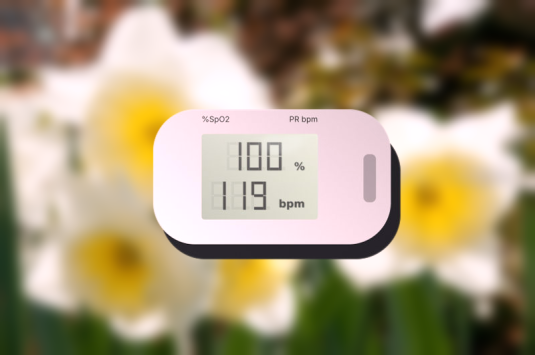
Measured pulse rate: 119 (bpm)
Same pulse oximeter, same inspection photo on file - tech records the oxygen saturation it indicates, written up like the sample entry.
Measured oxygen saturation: 100 (%)
